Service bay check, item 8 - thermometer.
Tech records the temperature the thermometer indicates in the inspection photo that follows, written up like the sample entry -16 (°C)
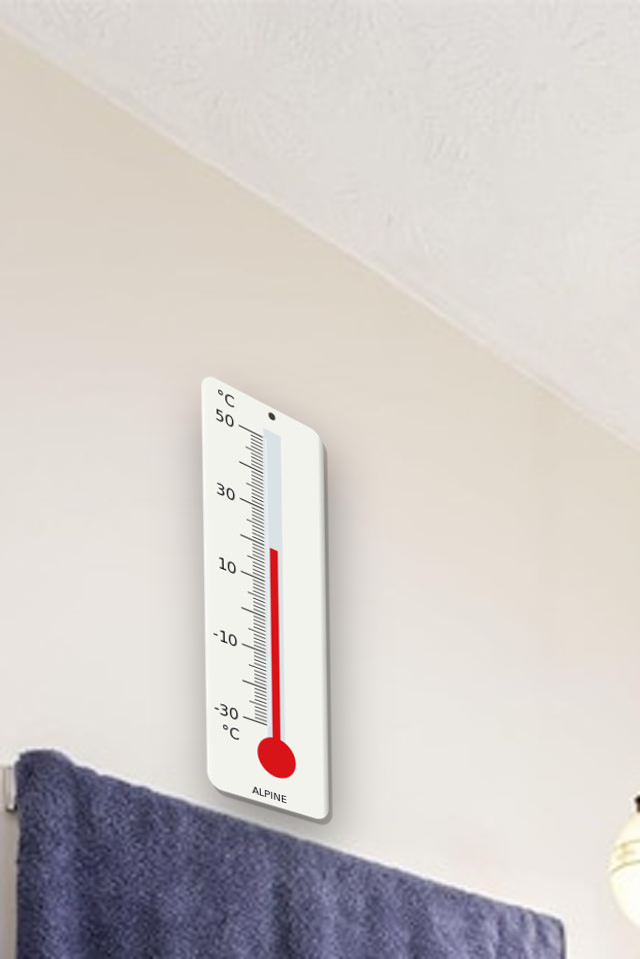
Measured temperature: 20 (°C)
